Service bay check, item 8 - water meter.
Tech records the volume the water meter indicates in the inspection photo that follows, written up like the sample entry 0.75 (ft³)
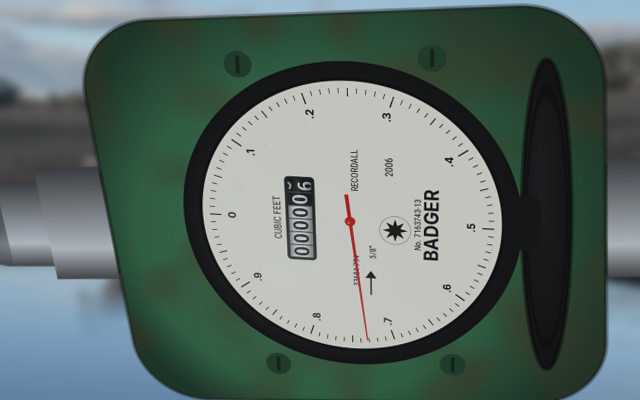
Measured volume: 5.73 (ft³)
